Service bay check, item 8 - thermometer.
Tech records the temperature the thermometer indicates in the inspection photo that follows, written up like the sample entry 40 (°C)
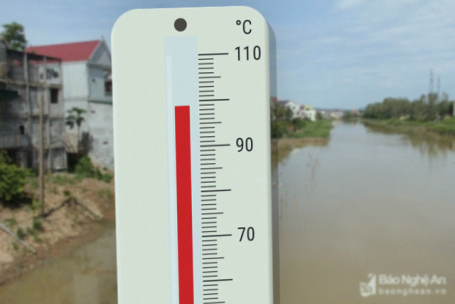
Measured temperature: 99 (°C)
